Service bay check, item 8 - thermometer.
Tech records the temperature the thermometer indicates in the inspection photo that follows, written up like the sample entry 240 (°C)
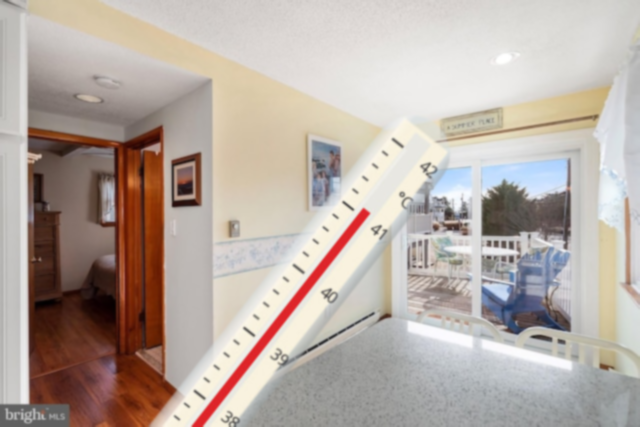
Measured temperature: 41.1 (°C)
